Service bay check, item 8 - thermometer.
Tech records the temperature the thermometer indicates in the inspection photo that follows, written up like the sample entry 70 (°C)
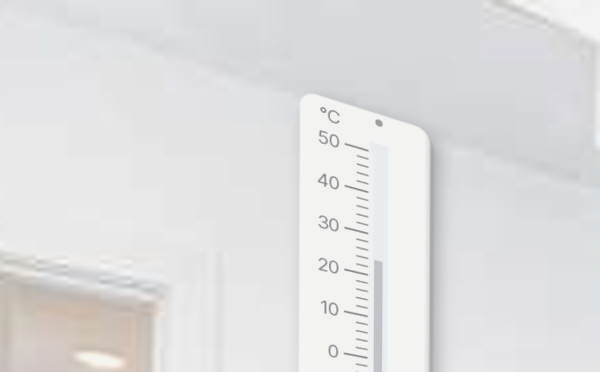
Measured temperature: 24 (°C)
